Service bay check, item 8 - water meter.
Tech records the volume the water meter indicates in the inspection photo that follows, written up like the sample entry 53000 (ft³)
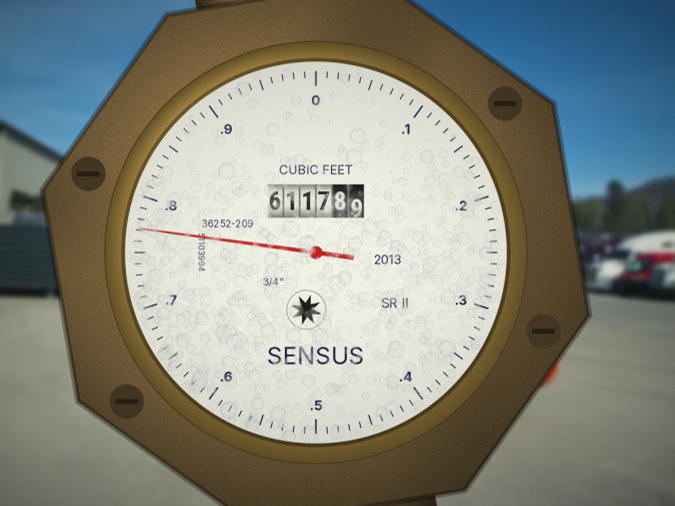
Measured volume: 611788.77 (ft³)
